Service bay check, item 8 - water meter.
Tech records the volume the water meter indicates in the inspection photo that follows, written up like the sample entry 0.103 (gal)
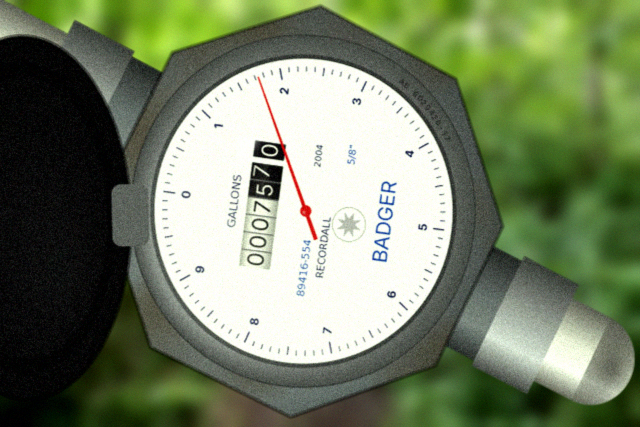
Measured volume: 7571.7 (gal)
